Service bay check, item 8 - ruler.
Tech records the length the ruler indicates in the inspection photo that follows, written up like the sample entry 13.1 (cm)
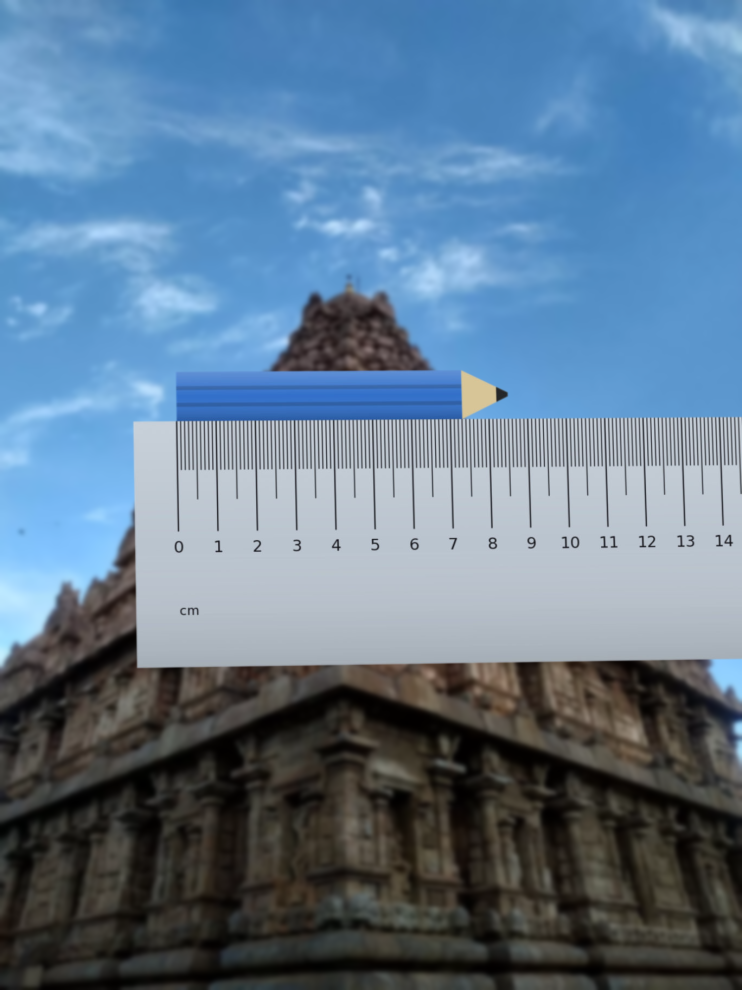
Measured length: 8.5 (cm)
